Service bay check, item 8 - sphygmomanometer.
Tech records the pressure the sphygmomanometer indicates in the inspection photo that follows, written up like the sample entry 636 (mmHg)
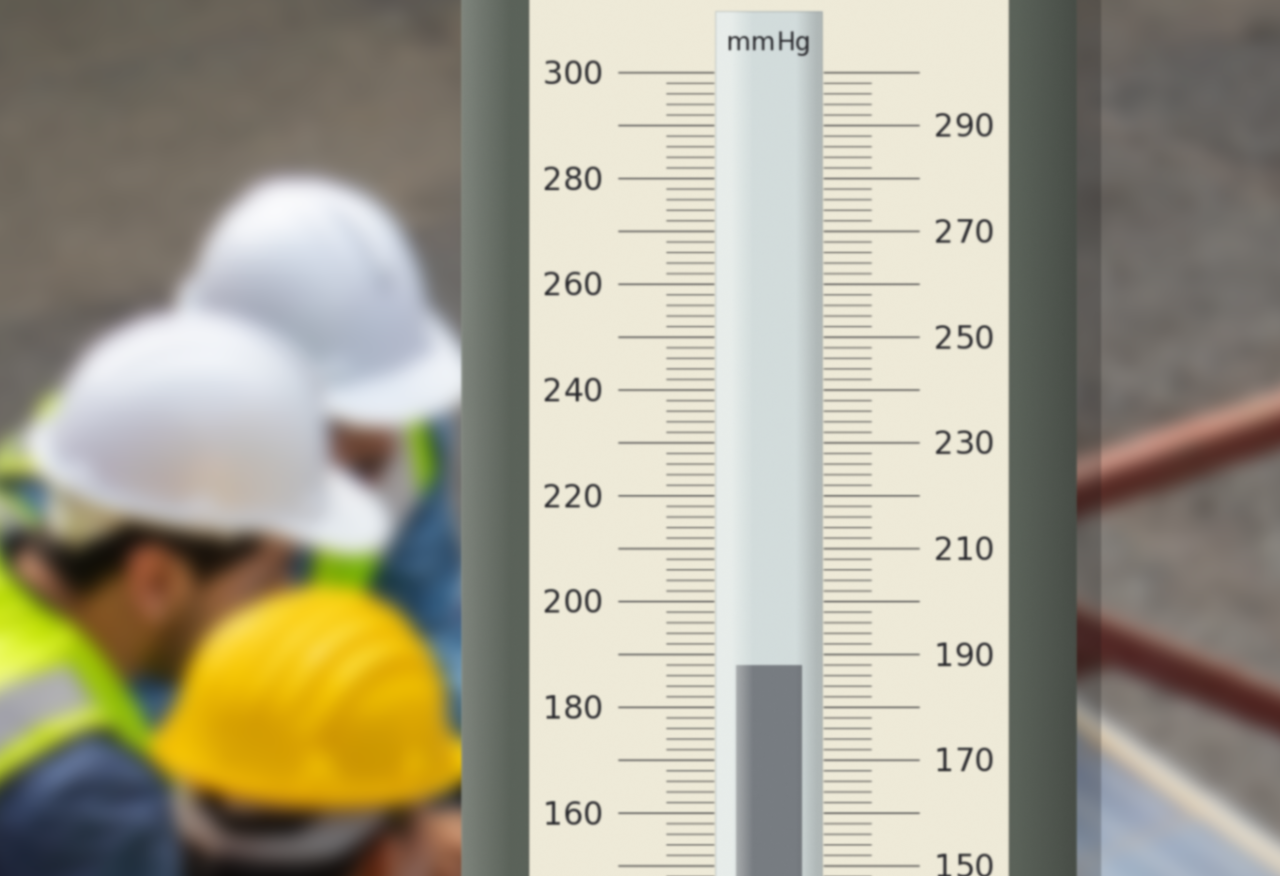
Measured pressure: 188 (mmHg)
